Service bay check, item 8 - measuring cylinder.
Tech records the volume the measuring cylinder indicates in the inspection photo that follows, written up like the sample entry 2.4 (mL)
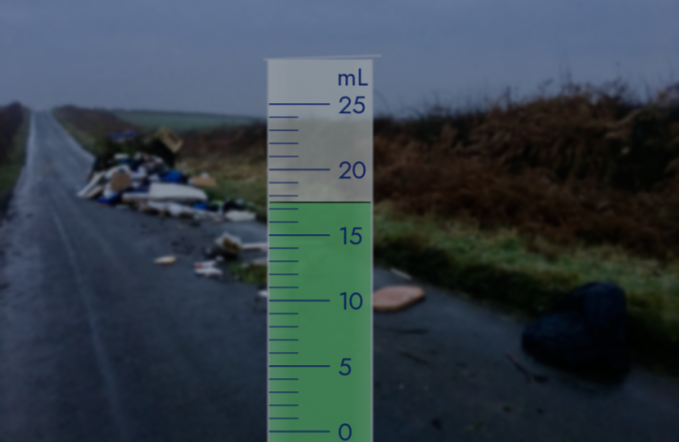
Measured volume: 17.5 (mL)
